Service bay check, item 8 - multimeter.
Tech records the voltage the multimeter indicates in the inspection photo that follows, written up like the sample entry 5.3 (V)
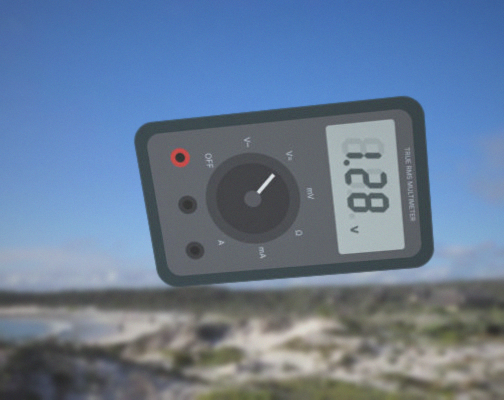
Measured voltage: 1.28 (V)
